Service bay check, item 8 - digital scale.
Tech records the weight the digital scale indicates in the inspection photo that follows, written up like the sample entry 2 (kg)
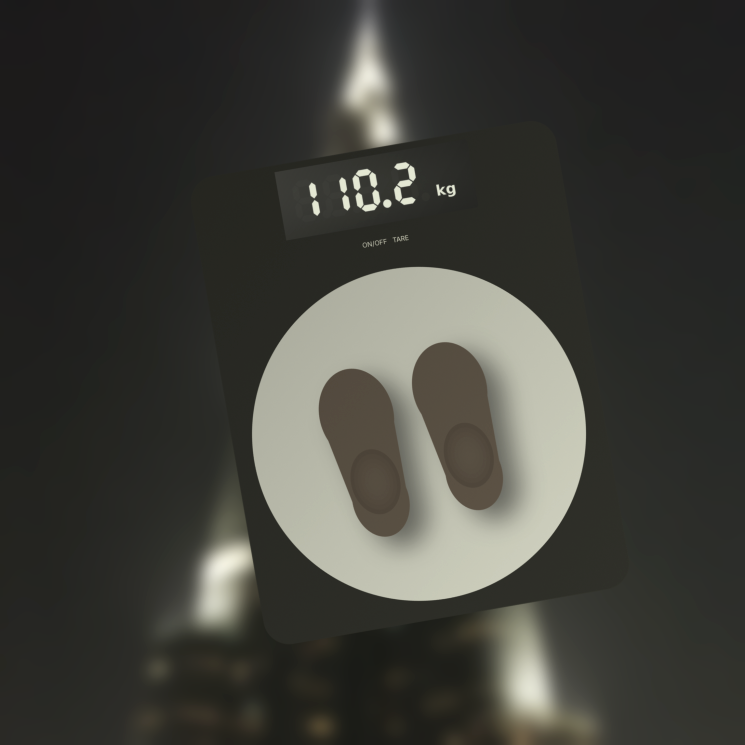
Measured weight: 110.2 (kg)
